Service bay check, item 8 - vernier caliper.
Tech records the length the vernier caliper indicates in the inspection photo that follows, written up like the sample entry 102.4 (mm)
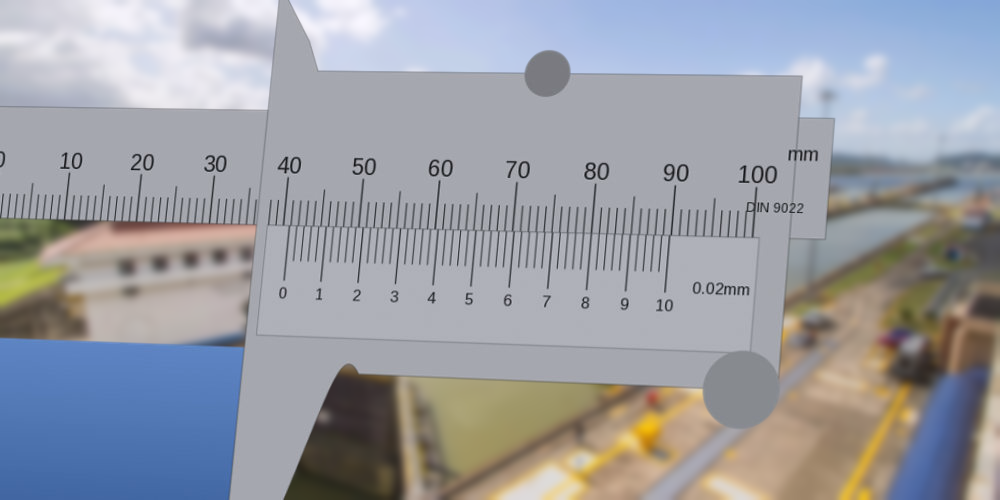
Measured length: 40.8 (mm)
